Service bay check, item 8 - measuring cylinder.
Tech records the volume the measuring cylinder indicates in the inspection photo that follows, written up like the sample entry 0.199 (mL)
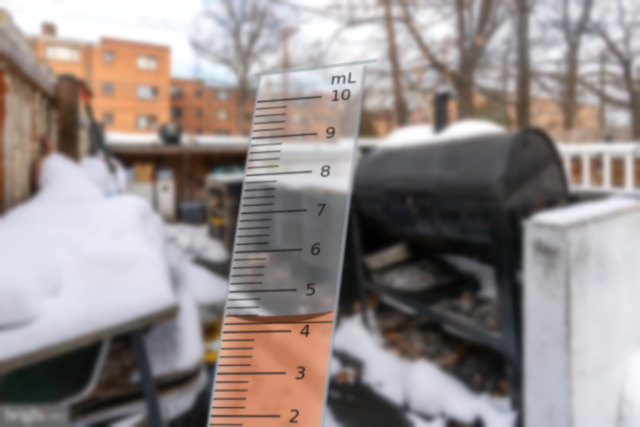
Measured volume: 4.2 (mL)
